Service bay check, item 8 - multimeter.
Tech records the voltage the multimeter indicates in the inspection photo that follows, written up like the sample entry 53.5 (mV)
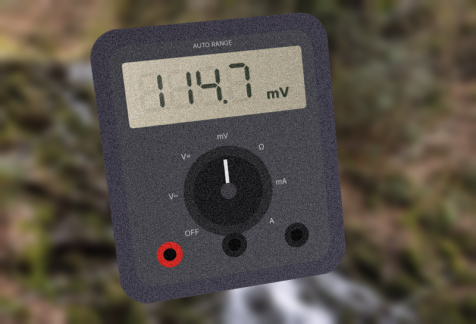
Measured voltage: 114.7 (mV)
